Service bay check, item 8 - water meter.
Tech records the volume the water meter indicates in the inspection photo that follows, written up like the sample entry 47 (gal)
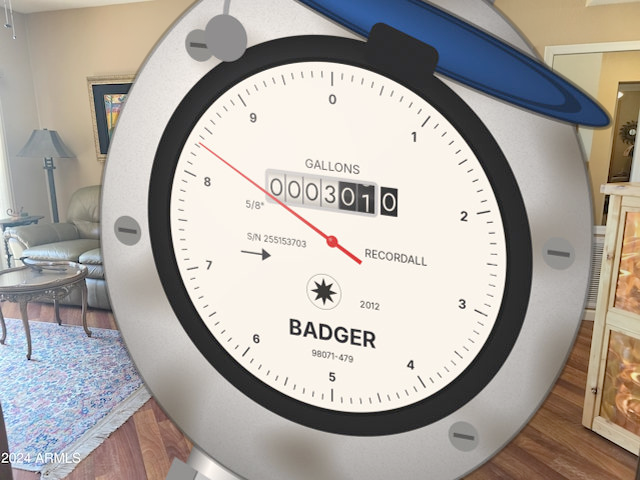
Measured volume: 3008.3 (gal)
